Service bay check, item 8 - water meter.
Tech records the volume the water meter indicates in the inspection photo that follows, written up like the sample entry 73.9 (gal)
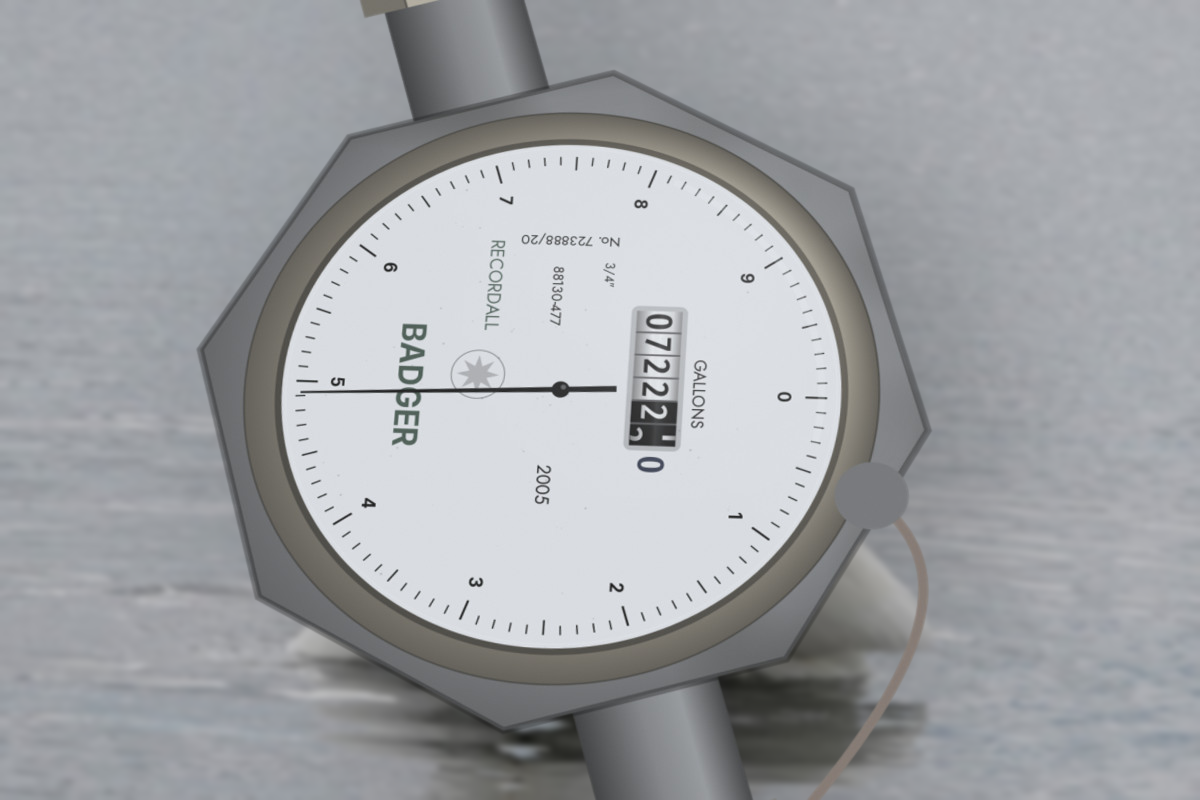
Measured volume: 722214.9 (gal)
